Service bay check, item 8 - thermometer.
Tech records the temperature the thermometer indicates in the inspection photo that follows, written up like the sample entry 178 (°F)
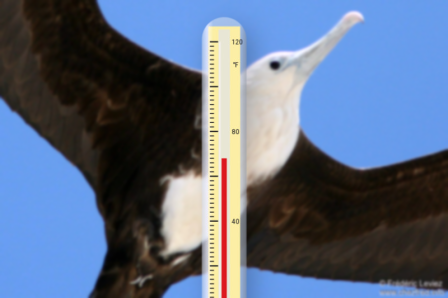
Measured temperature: 68 (°F)
